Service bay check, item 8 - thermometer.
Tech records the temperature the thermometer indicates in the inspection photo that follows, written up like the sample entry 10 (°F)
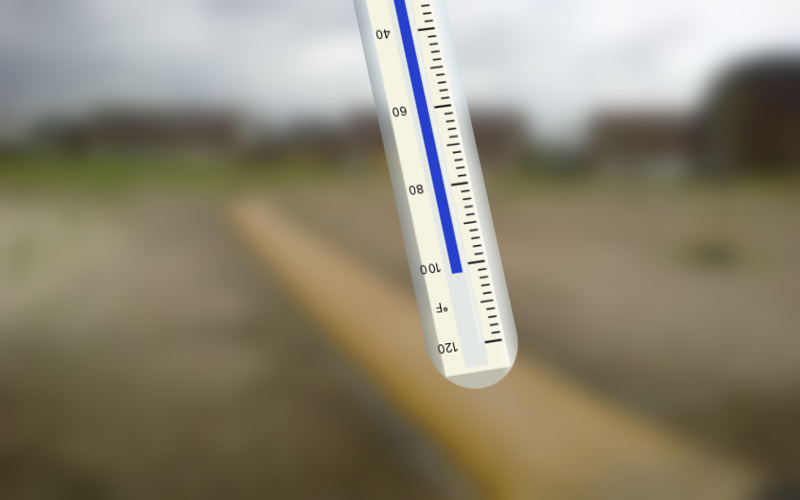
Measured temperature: 102 (°F)
